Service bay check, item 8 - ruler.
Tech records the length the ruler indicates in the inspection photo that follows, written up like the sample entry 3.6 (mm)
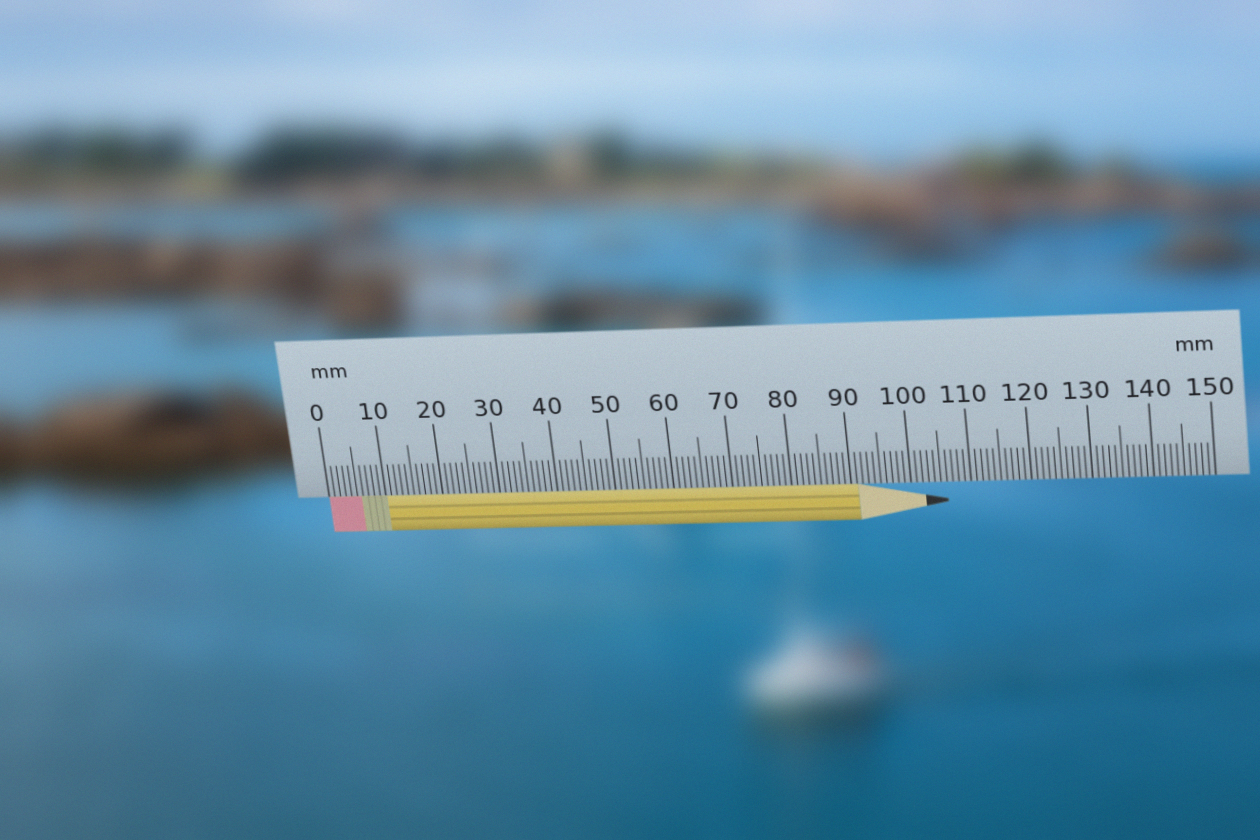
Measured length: 106 (mm)
